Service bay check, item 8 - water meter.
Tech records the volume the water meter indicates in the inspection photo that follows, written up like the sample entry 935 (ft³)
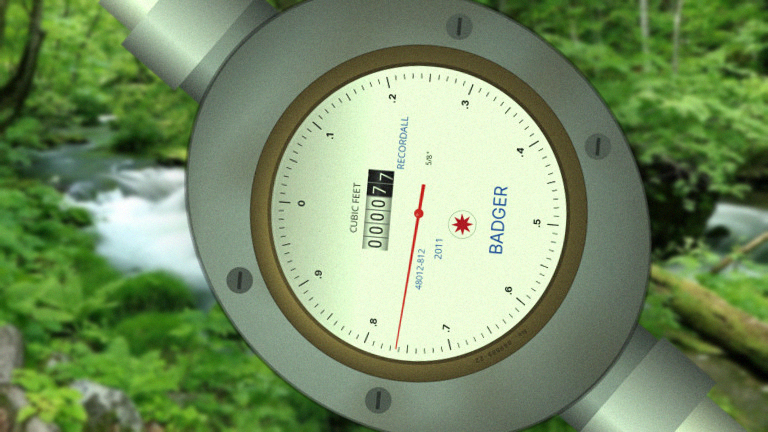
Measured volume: 76.76 (ft³)
